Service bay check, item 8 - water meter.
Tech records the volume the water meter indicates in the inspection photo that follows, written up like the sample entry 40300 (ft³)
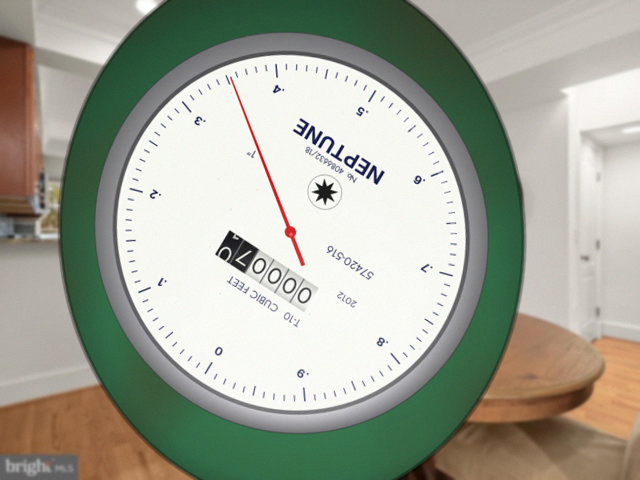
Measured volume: 70.35 (ft³)
